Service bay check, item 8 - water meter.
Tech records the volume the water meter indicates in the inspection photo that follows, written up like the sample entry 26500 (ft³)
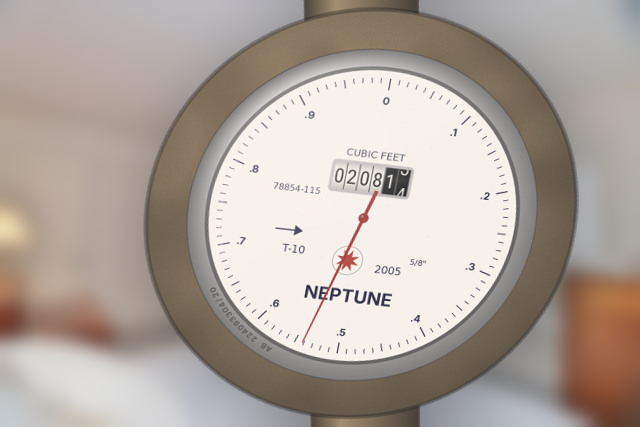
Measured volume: 20813.54 (ft³)
